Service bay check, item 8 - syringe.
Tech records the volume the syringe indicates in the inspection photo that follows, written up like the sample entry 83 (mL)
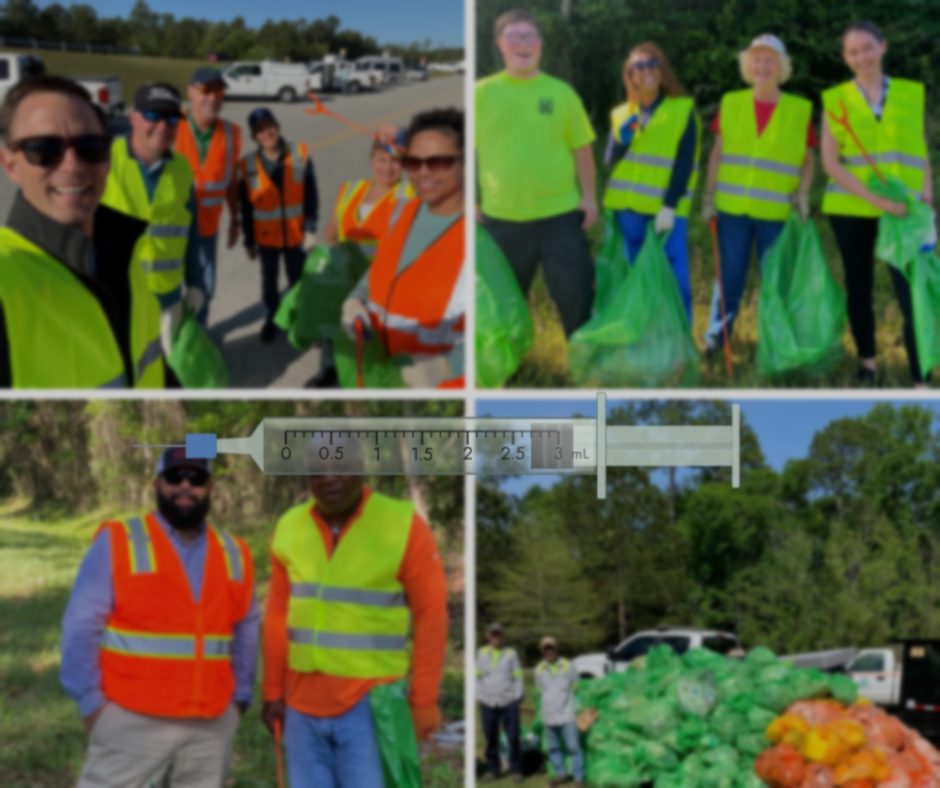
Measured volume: 2.7 (mL)
